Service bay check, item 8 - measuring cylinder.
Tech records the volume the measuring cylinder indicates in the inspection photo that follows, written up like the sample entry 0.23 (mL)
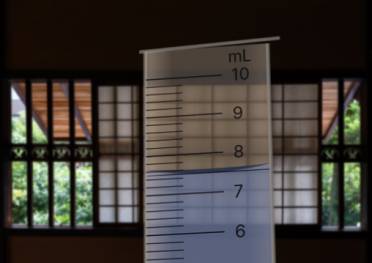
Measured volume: 7.5 (mL)
